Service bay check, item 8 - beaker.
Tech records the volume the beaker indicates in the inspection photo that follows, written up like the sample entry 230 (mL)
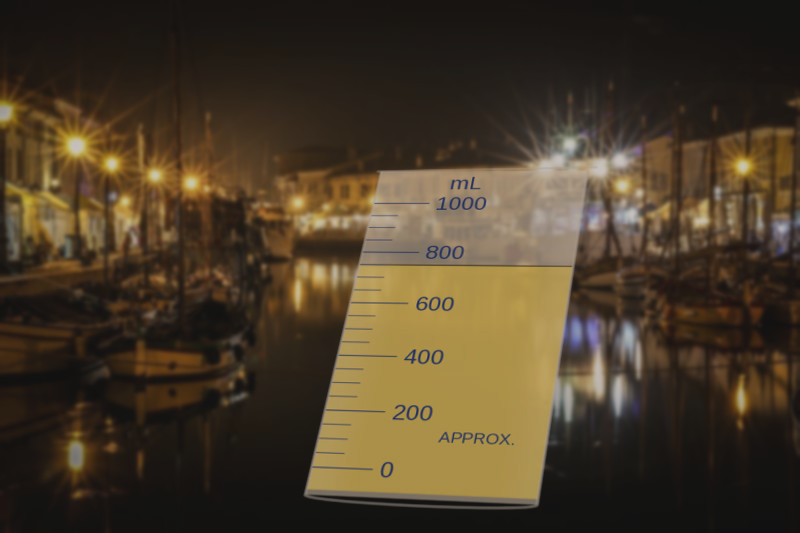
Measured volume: 750 (mL)
